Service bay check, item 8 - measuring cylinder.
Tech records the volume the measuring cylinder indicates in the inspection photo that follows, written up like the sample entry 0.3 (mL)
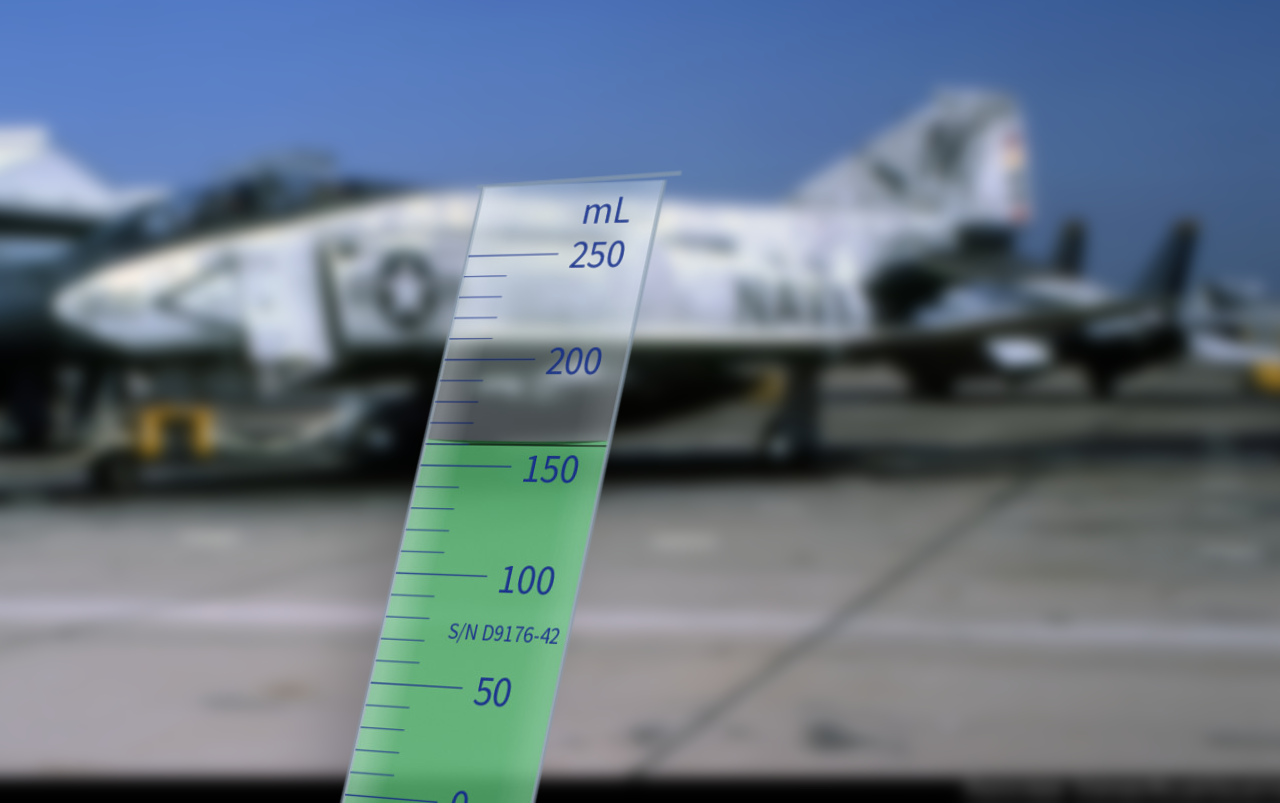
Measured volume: 160 (mL)
